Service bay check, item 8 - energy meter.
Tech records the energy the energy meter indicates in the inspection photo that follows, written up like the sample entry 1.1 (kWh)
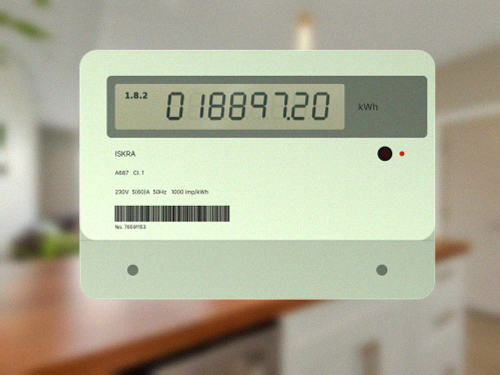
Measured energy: 18897.20 (kWh)
